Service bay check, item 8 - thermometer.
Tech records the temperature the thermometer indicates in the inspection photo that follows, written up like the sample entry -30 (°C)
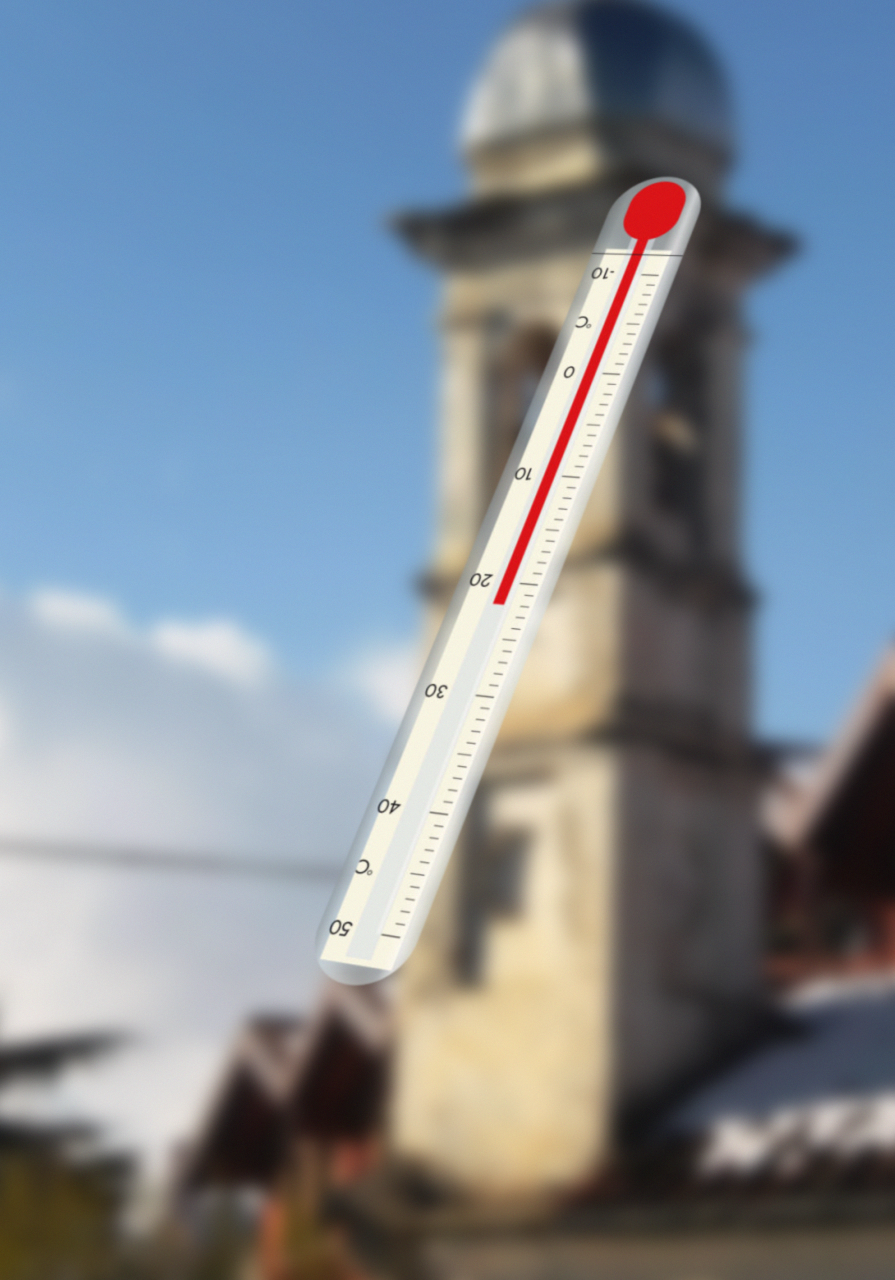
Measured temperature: 22 (°C)
